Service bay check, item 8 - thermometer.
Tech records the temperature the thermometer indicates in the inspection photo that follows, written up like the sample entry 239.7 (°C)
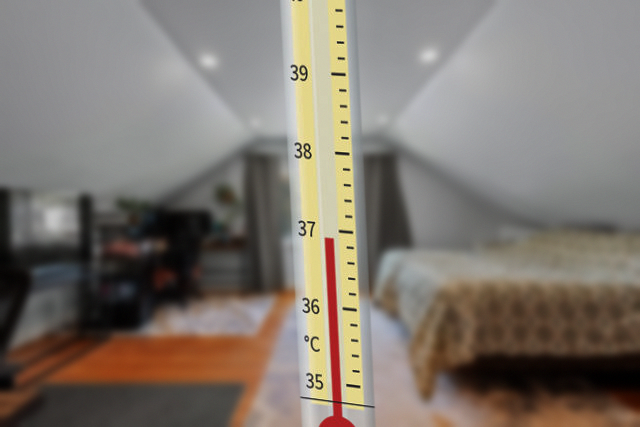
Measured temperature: 36.9 (°C)
